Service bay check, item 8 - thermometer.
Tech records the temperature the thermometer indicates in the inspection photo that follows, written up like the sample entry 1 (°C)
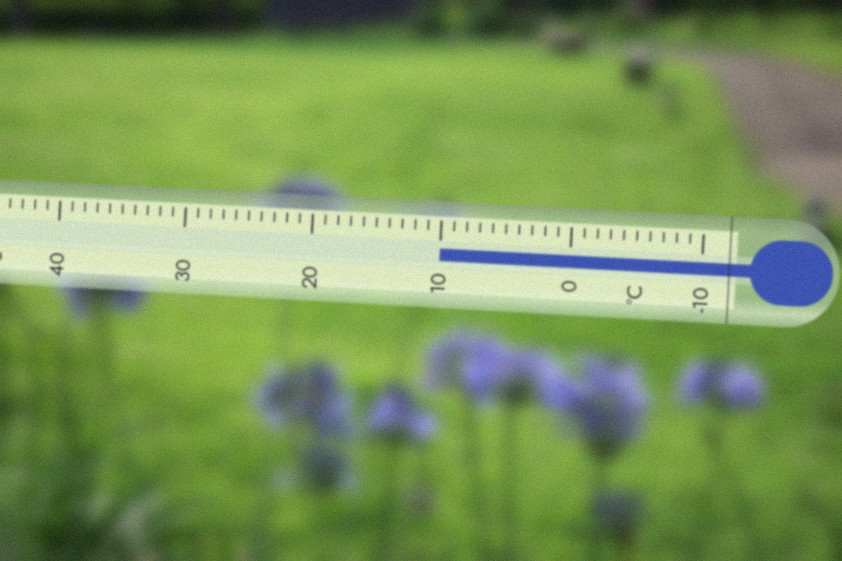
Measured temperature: 10 (°C)
